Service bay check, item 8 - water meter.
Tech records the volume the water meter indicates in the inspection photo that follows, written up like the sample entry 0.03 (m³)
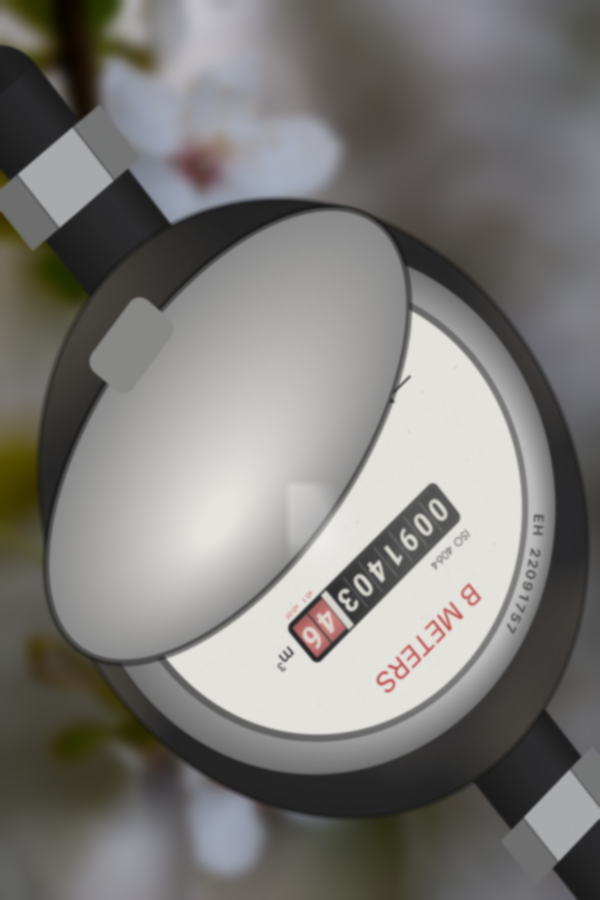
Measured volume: 91403.46 (m³)
